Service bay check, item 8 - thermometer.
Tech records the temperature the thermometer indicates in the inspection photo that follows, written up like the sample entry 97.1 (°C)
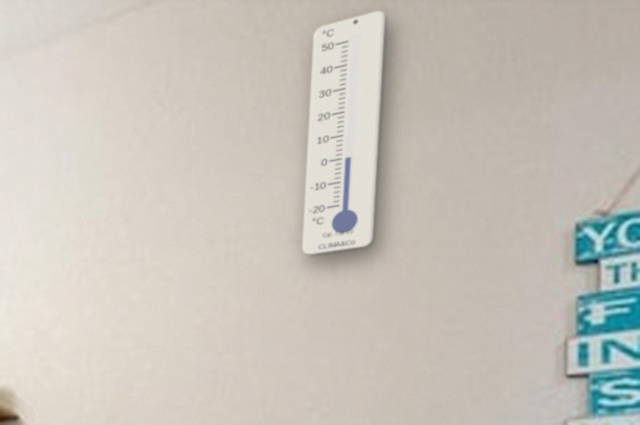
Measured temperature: 0 (°C)
